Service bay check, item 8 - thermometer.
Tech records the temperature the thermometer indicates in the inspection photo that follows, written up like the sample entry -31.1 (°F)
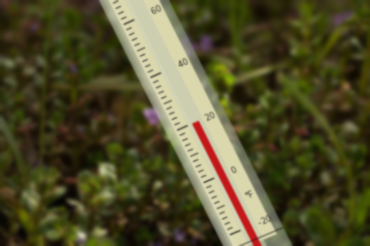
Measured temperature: 20 (°F)
